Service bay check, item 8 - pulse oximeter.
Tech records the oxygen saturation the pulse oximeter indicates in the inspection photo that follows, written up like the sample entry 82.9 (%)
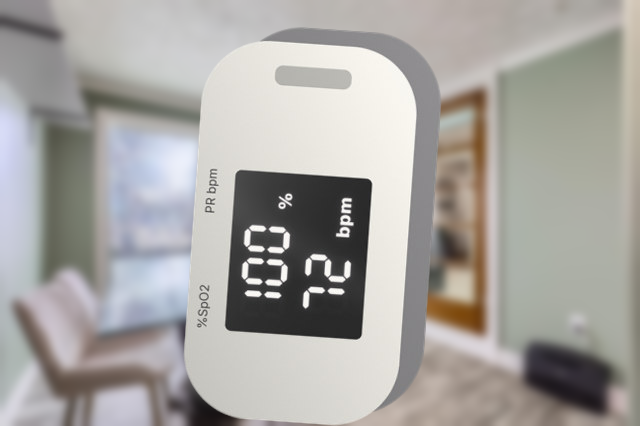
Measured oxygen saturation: 100 (%)
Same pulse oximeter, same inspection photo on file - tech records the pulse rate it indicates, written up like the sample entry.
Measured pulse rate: 72 (bpm)
